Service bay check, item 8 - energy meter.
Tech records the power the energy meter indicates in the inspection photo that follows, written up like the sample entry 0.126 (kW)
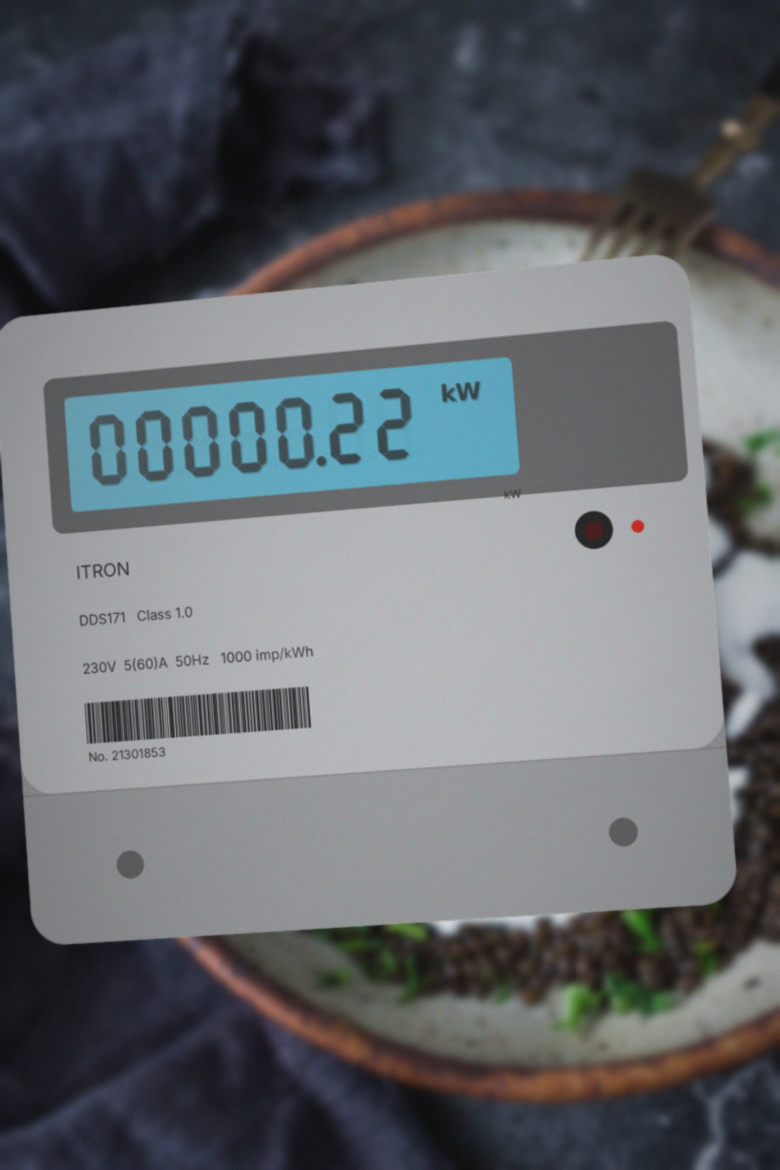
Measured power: 0.22 (kW)
